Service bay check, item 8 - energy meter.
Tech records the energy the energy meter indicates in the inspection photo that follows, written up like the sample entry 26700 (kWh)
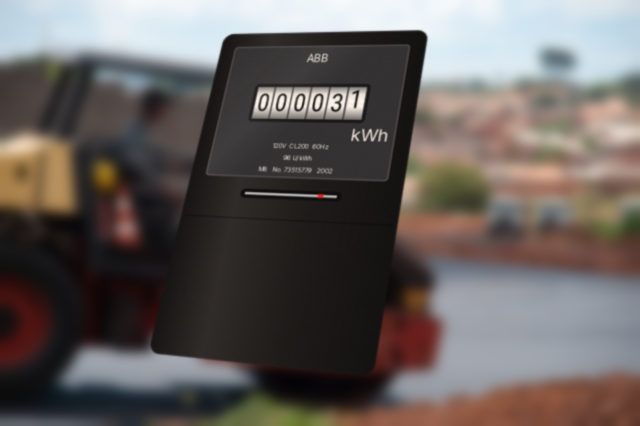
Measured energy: 31 (kWh)
